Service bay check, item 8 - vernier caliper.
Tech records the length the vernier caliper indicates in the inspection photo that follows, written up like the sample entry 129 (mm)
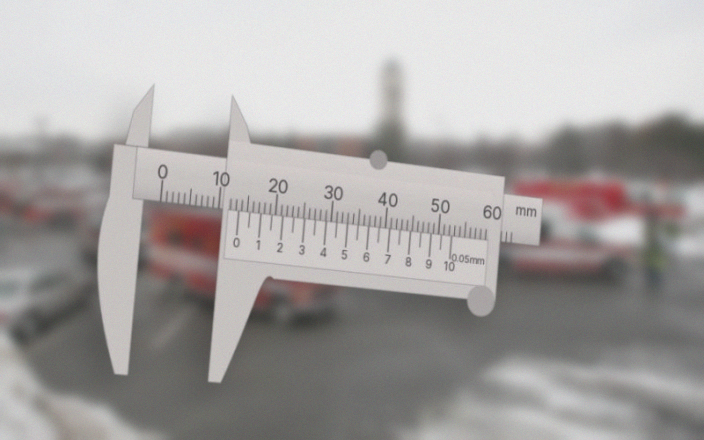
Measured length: 13.5 (mm)
